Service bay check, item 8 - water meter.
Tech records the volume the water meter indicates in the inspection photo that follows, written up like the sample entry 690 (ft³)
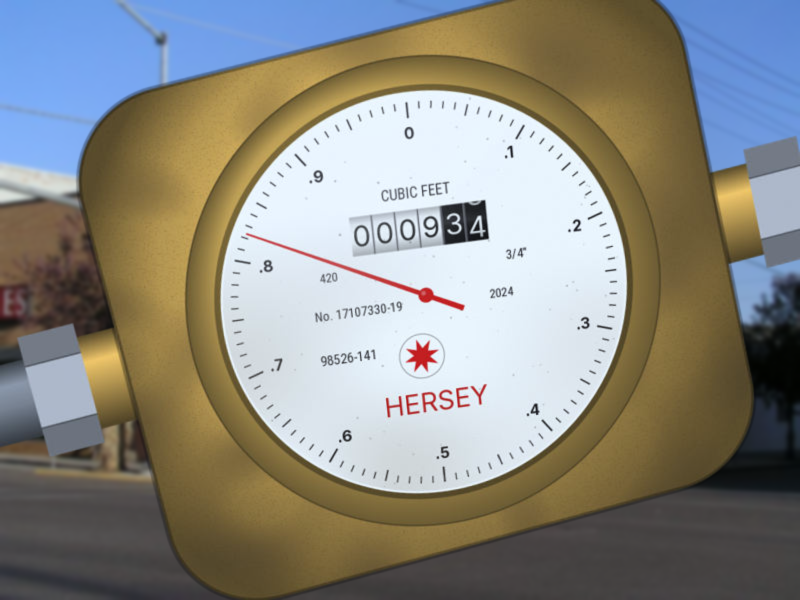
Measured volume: 933.82 (ft³)
